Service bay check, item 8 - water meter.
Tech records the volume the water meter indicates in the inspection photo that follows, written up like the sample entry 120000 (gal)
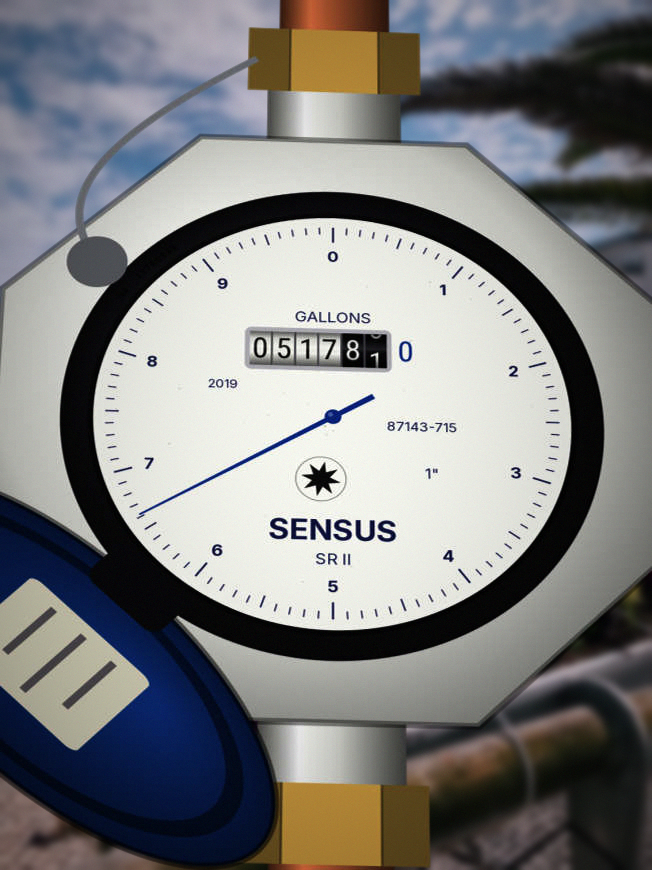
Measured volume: 517806.6 (gal)
